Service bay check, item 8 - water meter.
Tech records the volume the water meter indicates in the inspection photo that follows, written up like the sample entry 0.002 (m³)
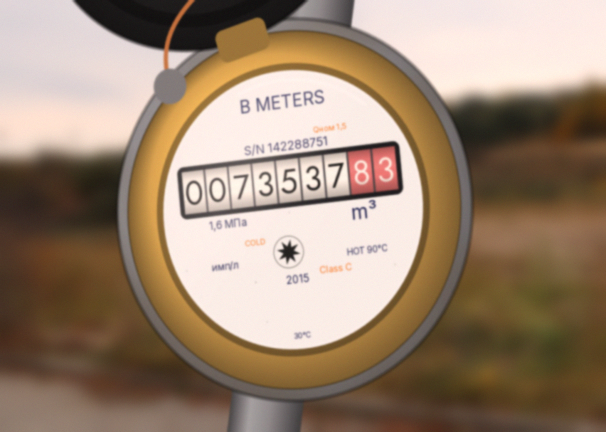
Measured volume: 73537.83 (m³)
